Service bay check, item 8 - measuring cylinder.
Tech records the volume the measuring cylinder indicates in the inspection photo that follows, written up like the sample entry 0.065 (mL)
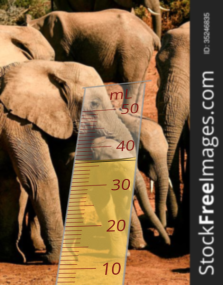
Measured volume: 36 (mL)
